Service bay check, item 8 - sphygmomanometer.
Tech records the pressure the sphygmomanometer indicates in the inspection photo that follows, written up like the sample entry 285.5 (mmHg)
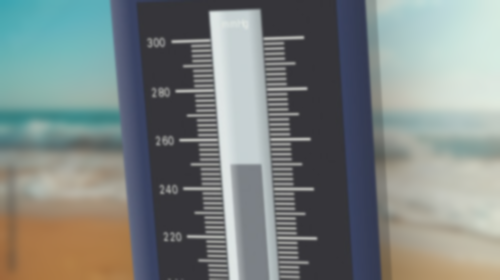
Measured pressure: 250 (mmHg)
